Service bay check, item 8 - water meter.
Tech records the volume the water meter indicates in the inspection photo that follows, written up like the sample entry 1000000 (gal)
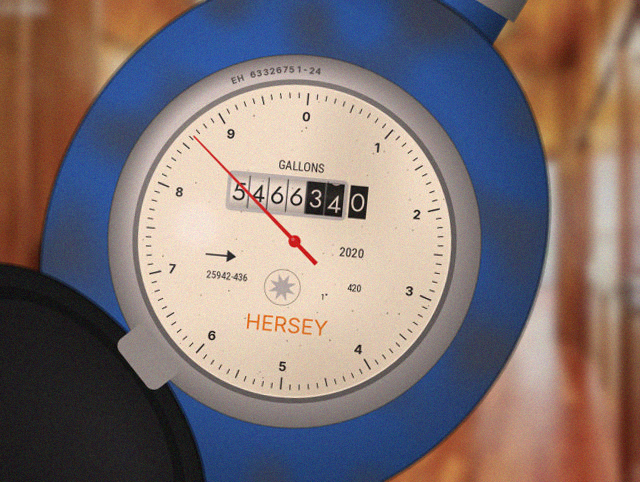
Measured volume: 5466338.6 (gal)
